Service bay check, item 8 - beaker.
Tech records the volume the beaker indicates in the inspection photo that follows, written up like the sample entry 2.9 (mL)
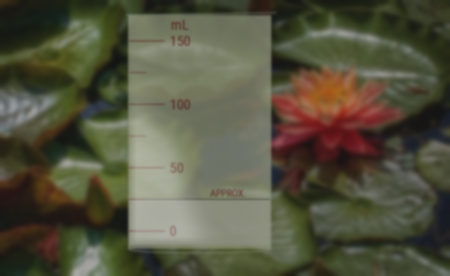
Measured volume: 25 (mL)
